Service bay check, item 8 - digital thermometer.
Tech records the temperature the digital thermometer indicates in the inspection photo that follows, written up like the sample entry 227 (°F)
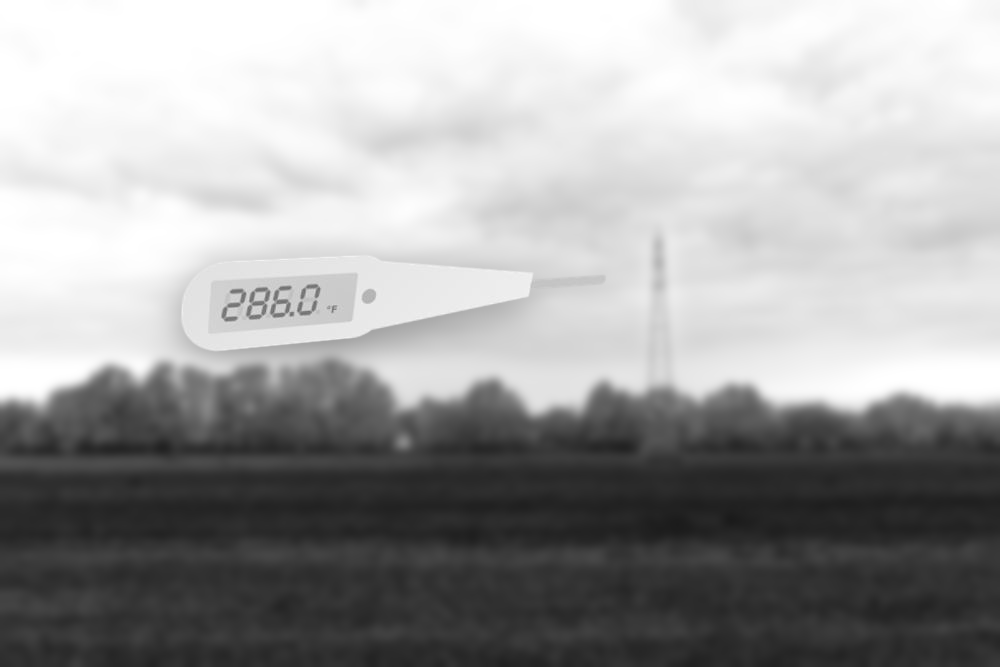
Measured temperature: 286.0 (°F)
